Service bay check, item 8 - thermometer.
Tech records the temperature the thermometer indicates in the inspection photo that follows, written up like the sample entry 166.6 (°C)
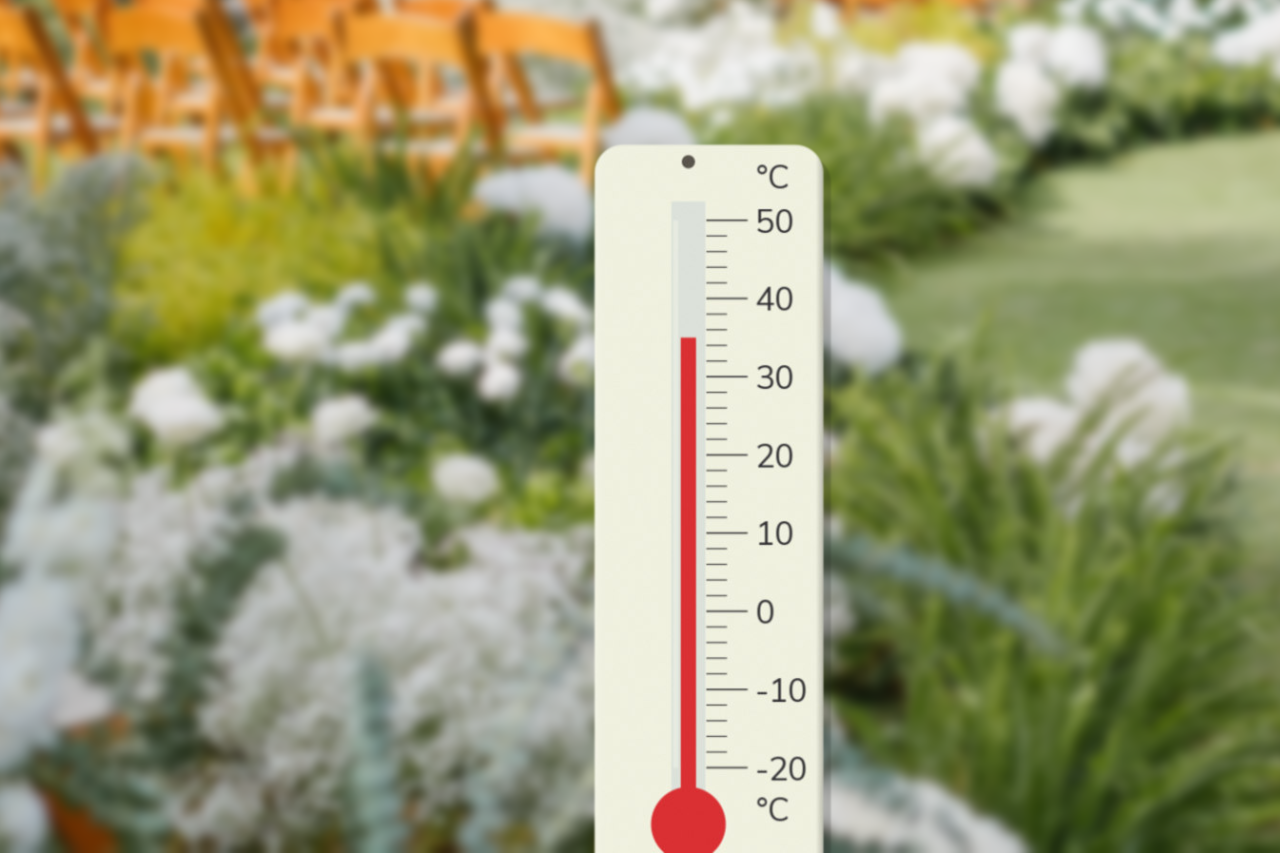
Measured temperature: 35 (°C)
